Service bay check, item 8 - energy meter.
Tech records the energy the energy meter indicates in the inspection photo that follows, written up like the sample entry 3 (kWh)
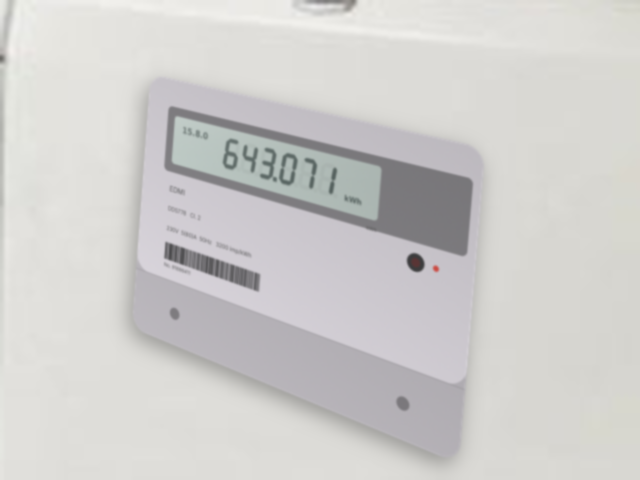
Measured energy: 643.071 (kWh)
